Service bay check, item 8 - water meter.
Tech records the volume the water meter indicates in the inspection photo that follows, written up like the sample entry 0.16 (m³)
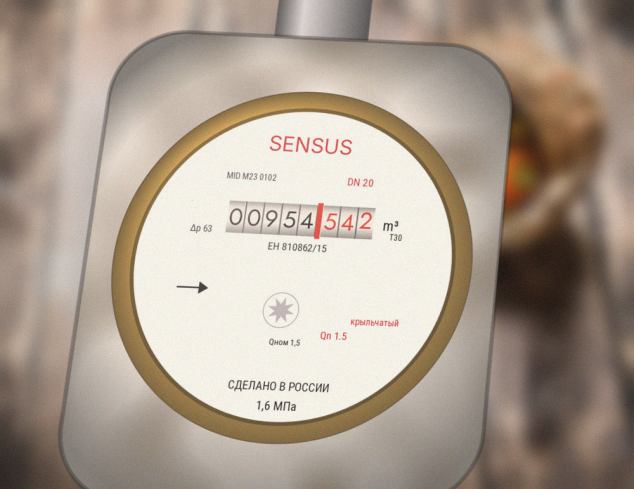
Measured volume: 954.542 (m³)
